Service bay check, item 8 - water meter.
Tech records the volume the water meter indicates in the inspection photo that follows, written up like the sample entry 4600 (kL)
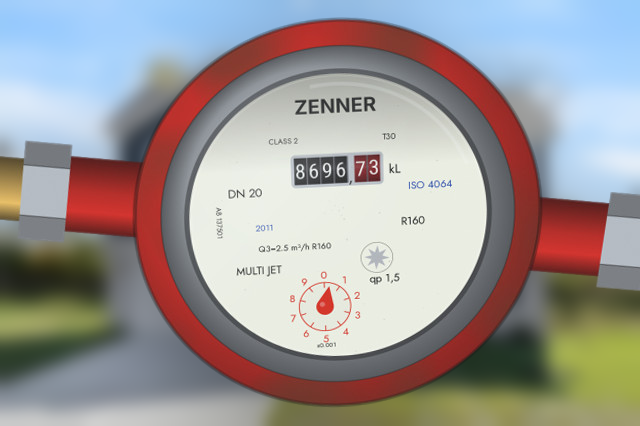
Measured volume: 8696.730 (kL)
